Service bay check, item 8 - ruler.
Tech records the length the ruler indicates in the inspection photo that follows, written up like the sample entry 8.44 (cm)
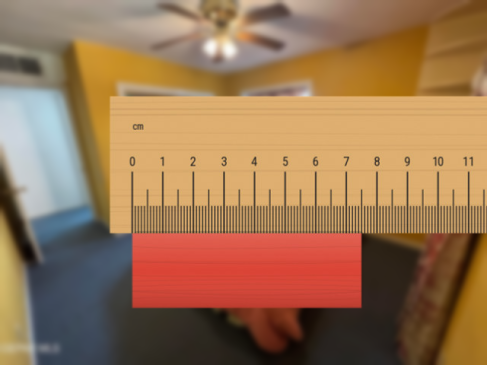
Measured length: 7.5 (cm)
